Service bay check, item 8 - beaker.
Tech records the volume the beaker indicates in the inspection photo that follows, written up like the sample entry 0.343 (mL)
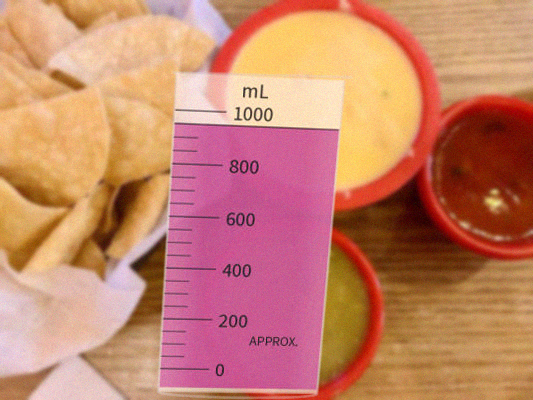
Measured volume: 950 (mL)
